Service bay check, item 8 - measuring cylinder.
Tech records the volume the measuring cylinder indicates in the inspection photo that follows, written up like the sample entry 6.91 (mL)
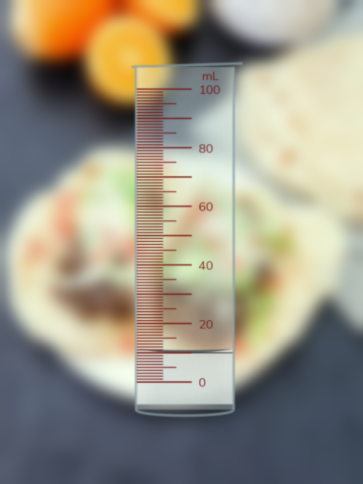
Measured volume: 10 (mL)
